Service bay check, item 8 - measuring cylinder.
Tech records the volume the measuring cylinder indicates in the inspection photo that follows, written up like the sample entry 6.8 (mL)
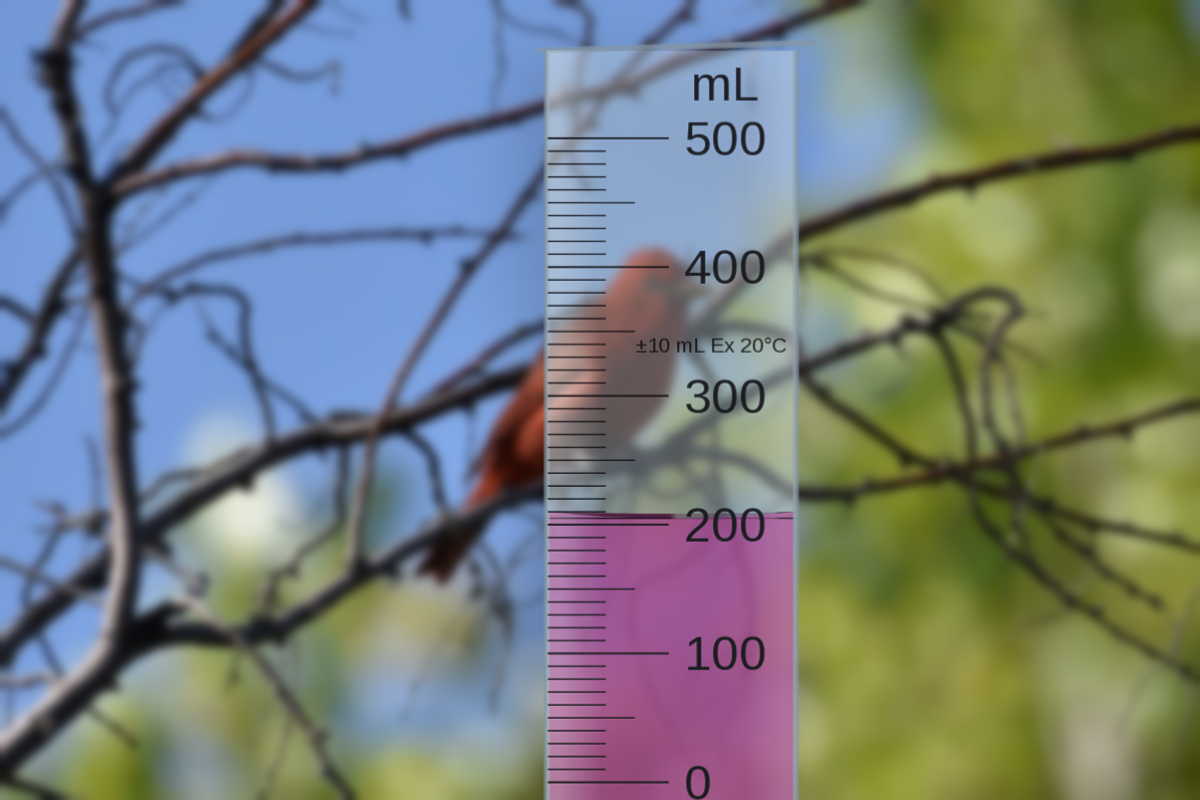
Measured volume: 205 (mL)
